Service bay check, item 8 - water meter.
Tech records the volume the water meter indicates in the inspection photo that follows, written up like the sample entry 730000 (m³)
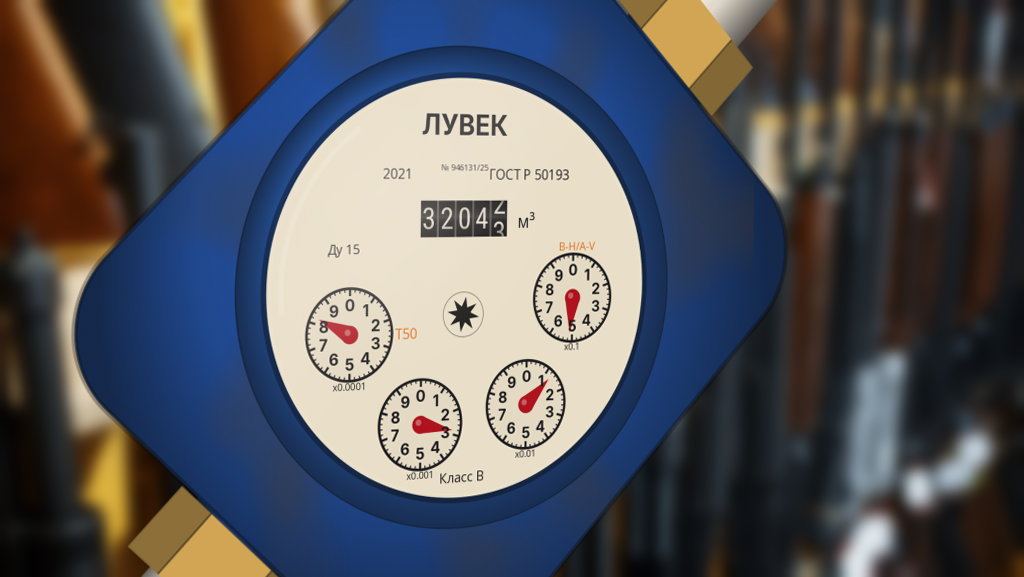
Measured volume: 32042.5128 (m³)
